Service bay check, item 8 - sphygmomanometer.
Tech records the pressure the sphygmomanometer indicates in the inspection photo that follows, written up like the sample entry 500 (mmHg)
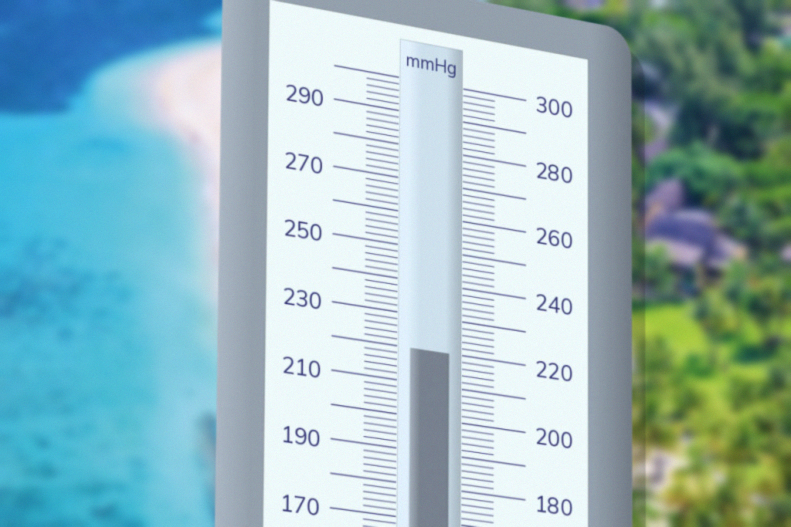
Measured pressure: 220 (mmHg)
